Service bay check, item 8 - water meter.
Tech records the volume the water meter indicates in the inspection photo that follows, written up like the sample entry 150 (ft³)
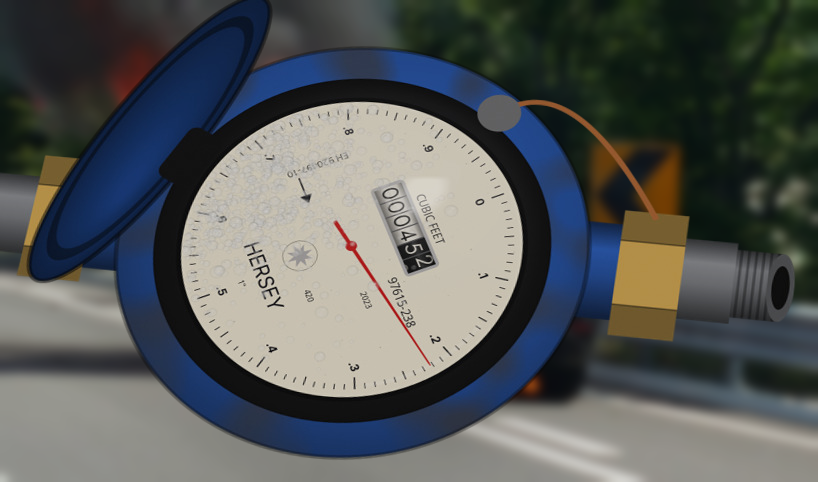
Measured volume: 452.22 (ft³)
